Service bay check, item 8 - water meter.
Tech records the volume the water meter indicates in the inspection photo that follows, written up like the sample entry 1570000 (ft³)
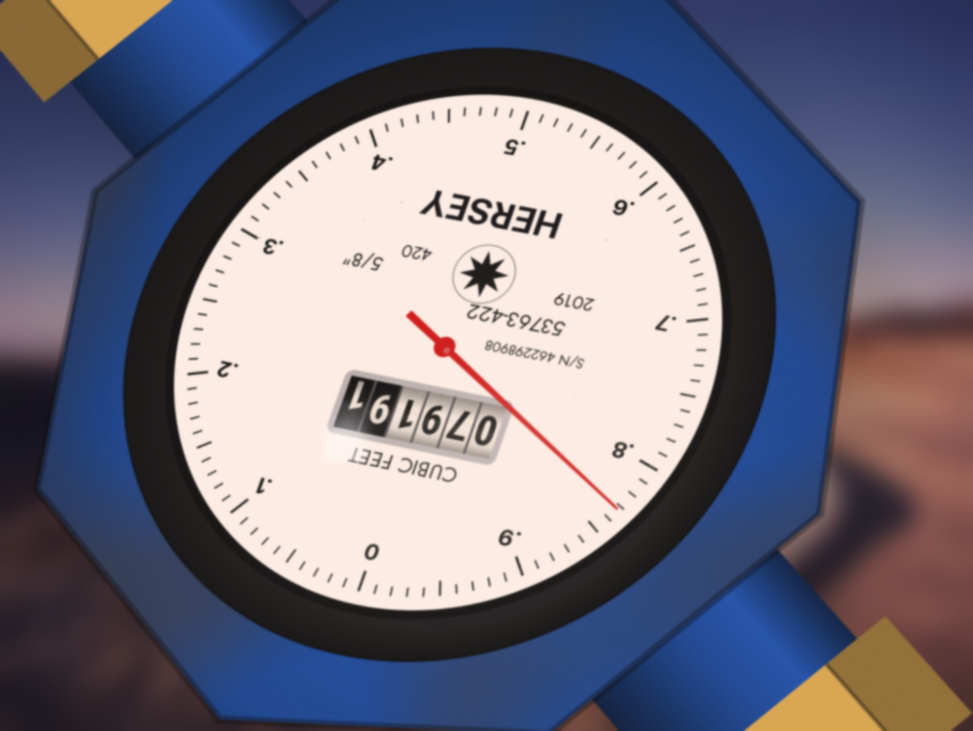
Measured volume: 79190.83 (ft³)
